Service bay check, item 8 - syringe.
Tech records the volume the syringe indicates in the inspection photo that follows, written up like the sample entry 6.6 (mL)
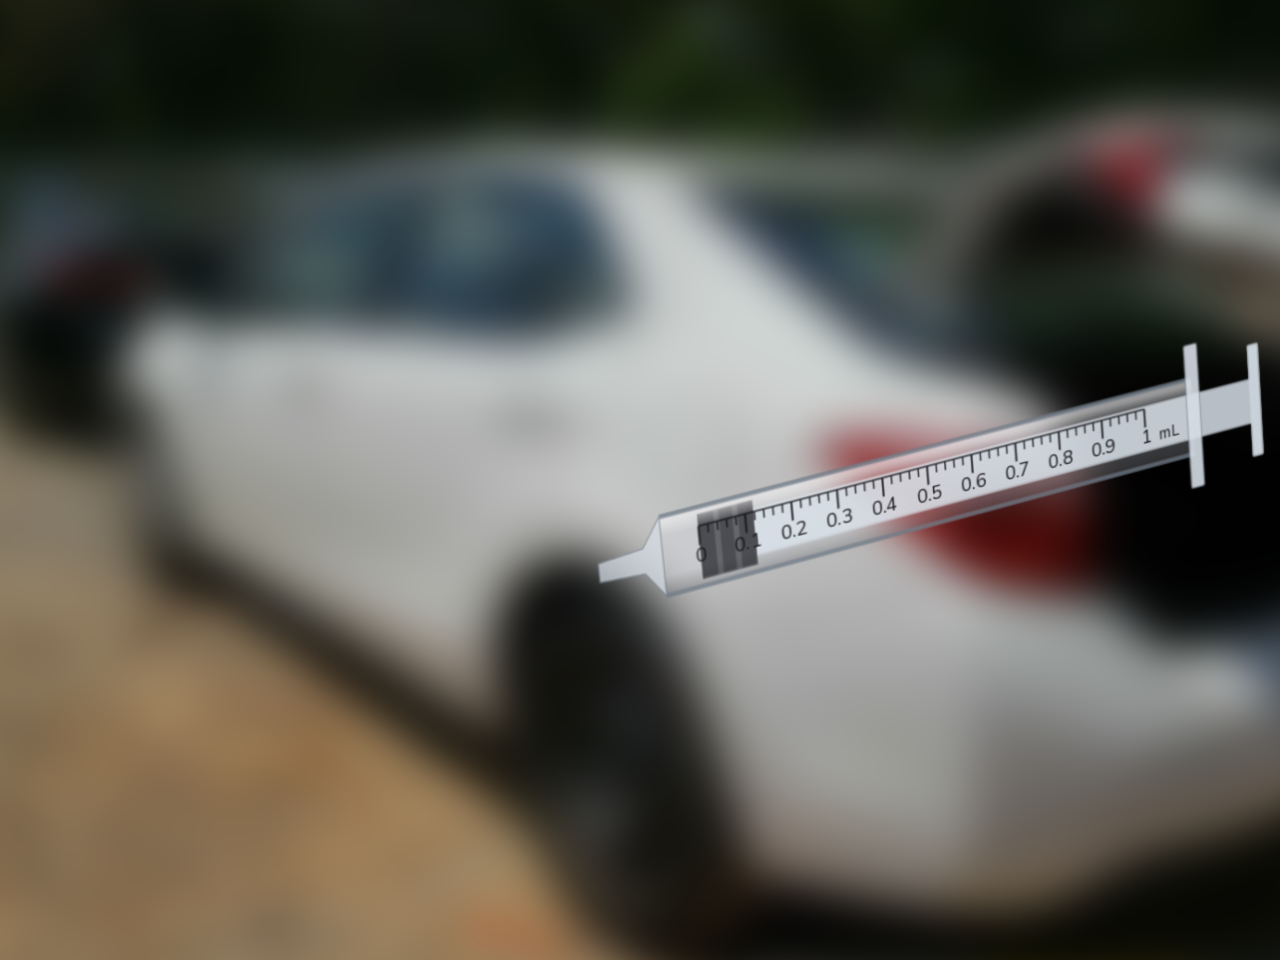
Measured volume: 0 (mL)
